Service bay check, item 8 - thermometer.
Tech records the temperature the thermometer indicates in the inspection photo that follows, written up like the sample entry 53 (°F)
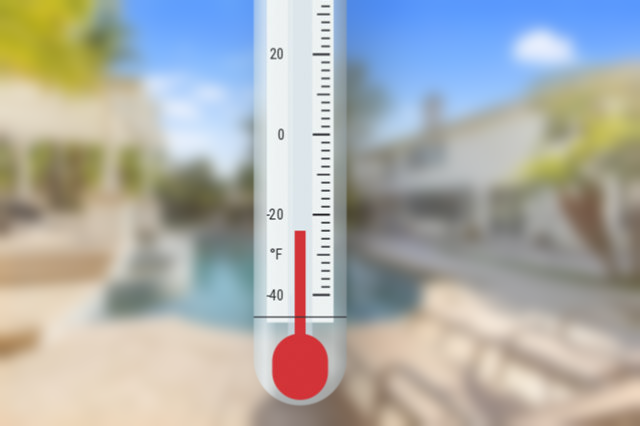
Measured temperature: -24 (°F)
